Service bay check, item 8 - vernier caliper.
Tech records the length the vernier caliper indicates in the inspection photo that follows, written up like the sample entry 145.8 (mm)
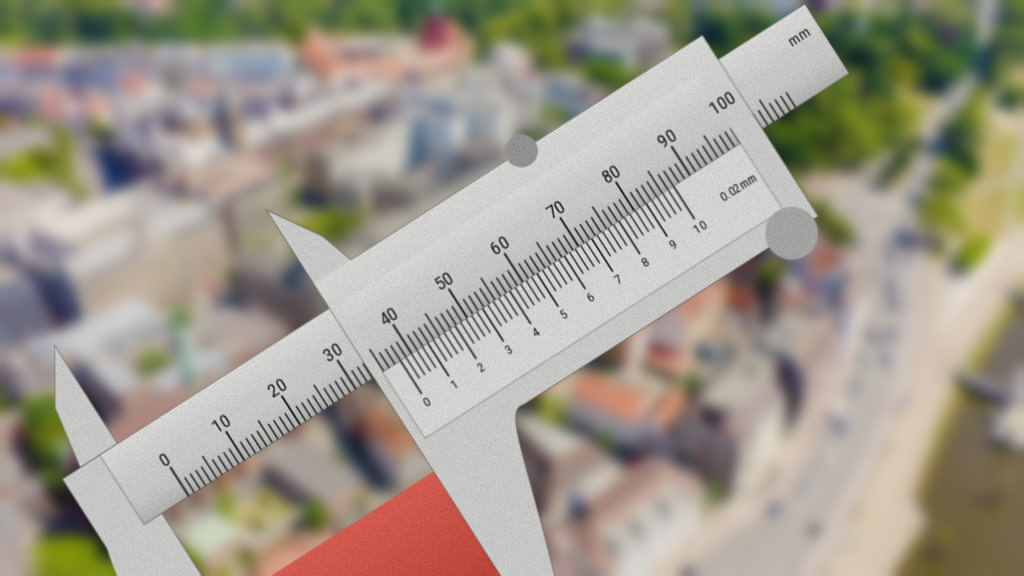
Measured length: 38.0 (mm)
